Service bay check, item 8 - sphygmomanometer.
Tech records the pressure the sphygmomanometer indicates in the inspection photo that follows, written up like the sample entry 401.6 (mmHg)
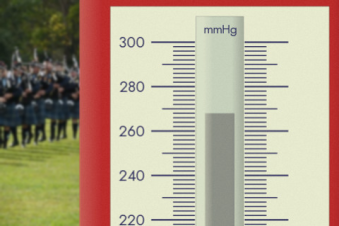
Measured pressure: 268 (mmHg)
